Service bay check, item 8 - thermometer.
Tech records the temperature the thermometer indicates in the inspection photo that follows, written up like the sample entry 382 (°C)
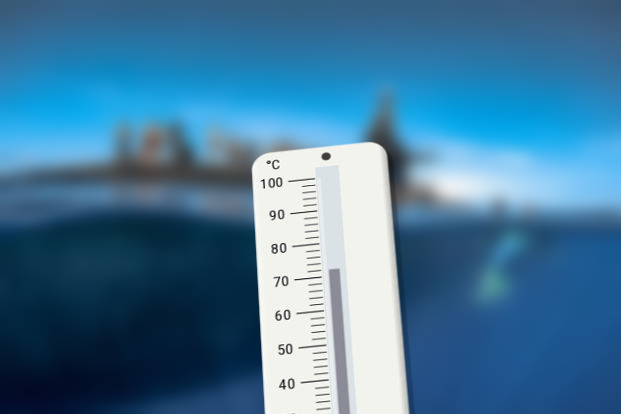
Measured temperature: 72 (°C)
